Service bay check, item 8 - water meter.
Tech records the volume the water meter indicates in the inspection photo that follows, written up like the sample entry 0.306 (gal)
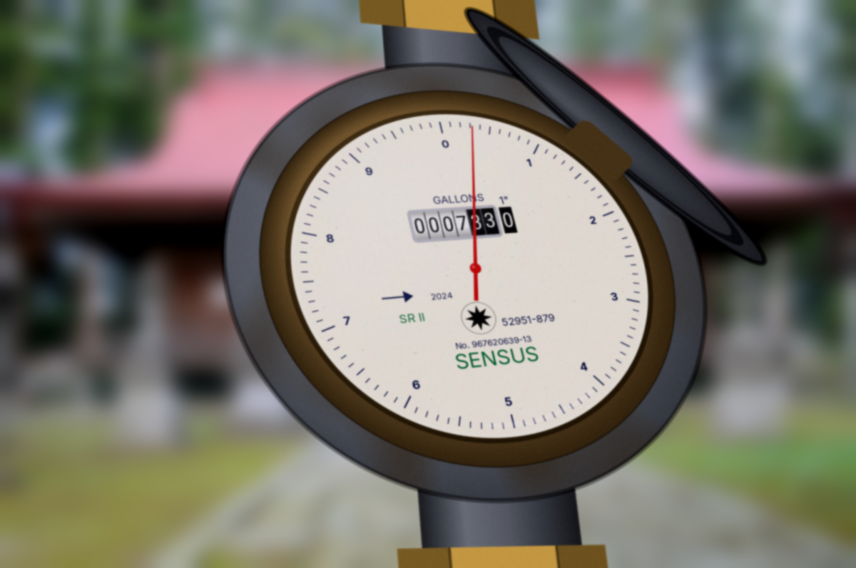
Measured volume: 7330.3 (gal)
